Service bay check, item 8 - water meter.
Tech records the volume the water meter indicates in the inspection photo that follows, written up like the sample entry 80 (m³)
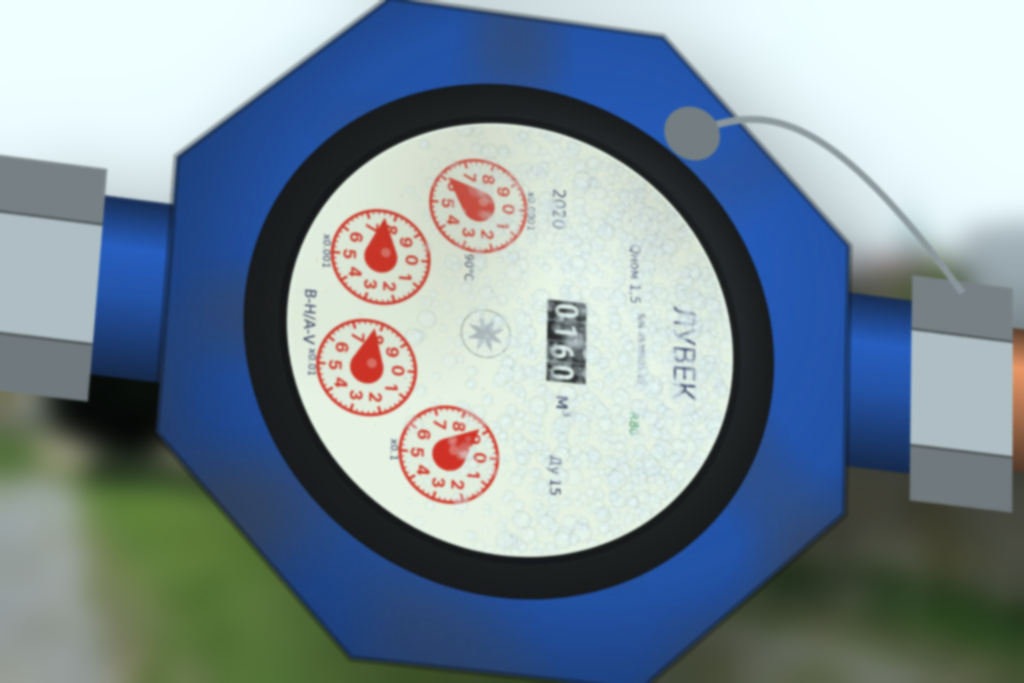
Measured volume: 159.8776 (m³)
